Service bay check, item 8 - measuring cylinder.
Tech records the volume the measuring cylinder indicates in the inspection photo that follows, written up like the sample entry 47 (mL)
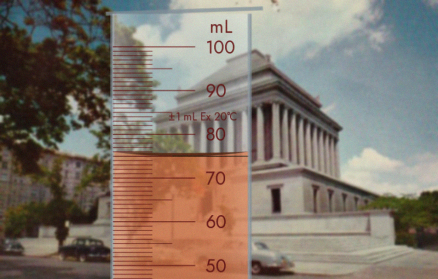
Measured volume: 75 (mL)
